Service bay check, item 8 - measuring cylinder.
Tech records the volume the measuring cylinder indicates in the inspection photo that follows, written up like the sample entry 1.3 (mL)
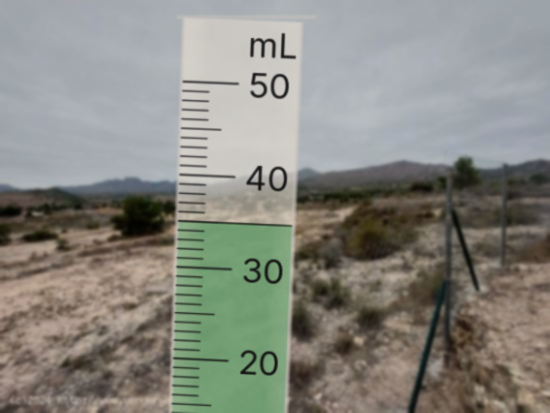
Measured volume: 35 (mL)
